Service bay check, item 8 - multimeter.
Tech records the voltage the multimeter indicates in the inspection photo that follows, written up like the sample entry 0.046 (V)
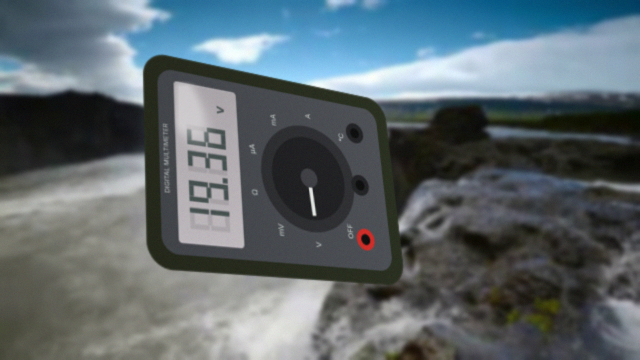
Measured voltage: 19.36 (V)
